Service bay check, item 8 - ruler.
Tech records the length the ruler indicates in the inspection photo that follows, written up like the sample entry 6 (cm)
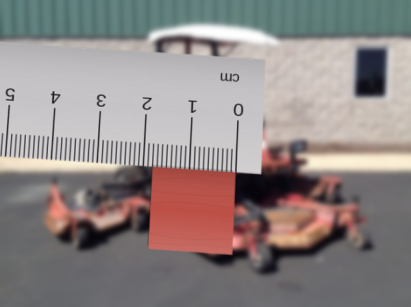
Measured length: 1.8 (cm)
